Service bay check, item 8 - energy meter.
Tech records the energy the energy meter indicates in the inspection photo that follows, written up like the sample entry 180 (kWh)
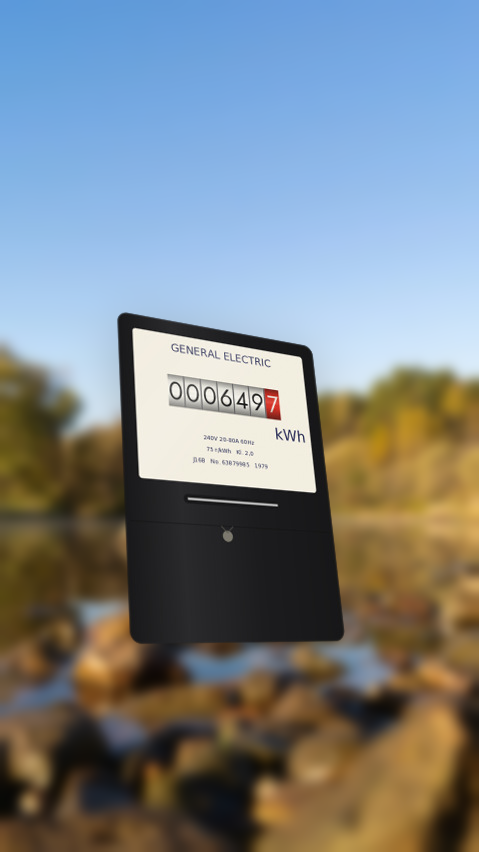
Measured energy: 649.7 (kWh)
